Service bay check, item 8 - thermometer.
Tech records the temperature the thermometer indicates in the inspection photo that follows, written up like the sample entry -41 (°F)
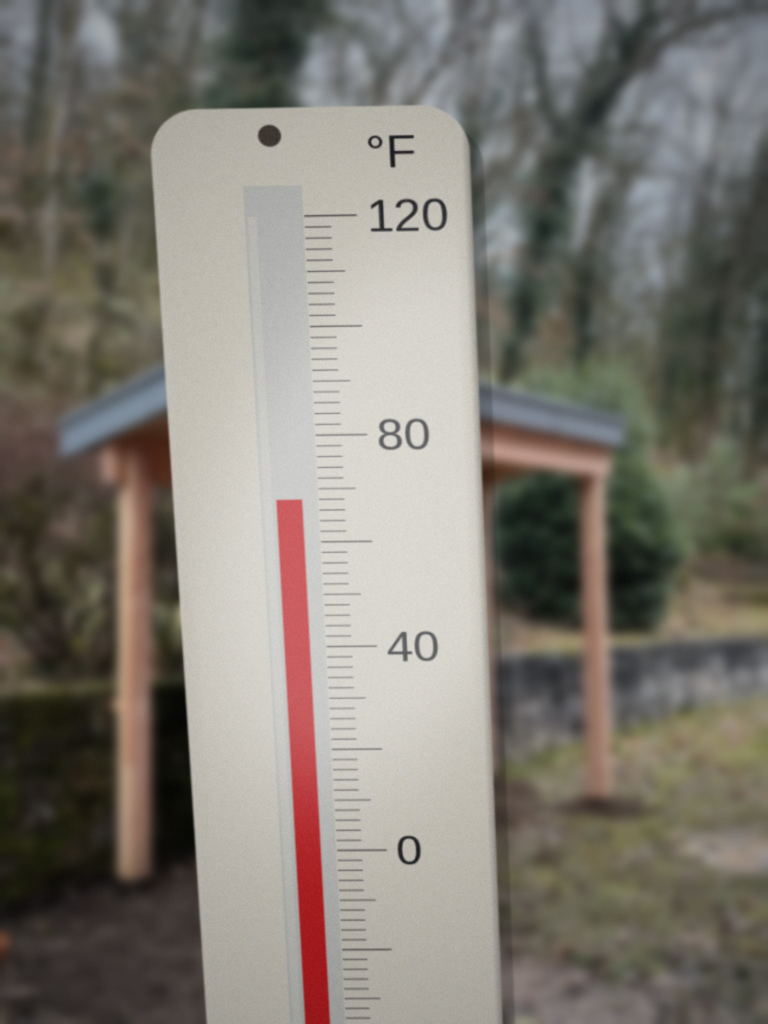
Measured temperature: 68 (°F)
